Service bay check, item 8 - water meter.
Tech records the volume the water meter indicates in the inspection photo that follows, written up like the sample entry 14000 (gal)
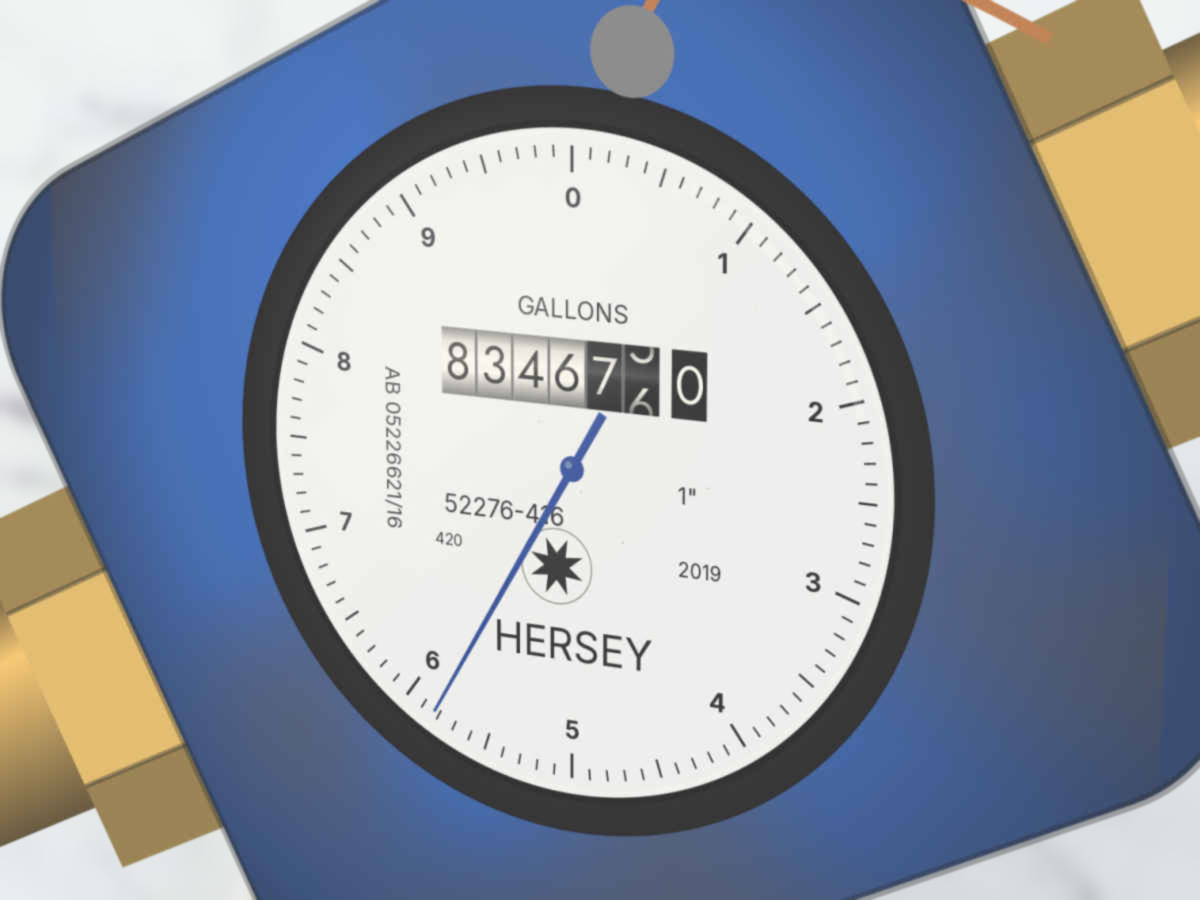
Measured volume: 8346755.8 (gal)
